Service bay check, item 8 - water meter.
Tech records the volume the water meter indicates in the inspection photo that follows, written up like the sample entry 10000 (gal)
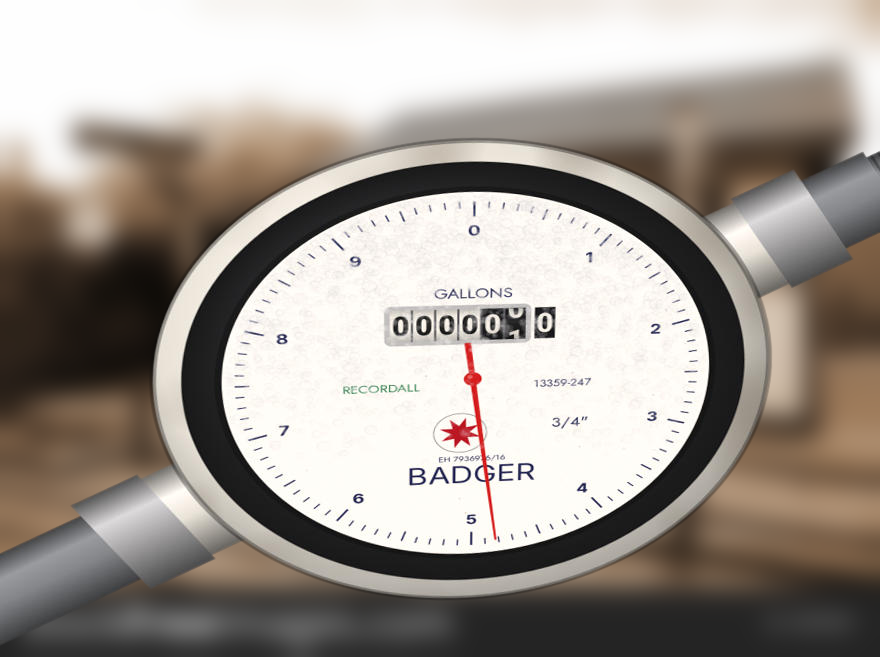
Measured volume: 4.8 (gal)
